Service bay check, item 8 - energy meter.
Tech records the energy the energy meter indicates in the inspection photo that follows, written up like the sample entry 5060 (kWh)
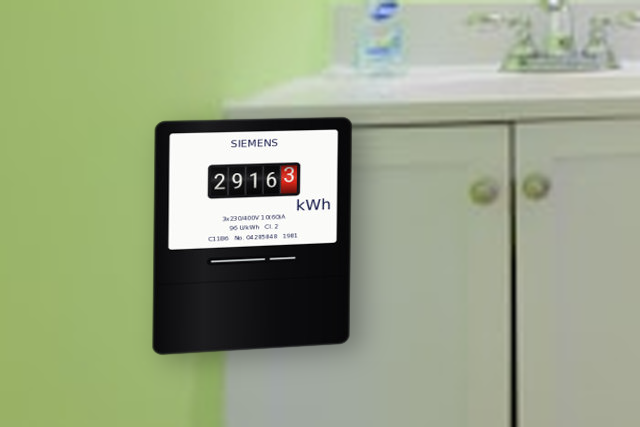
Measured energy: 2916.3 (kWh)
